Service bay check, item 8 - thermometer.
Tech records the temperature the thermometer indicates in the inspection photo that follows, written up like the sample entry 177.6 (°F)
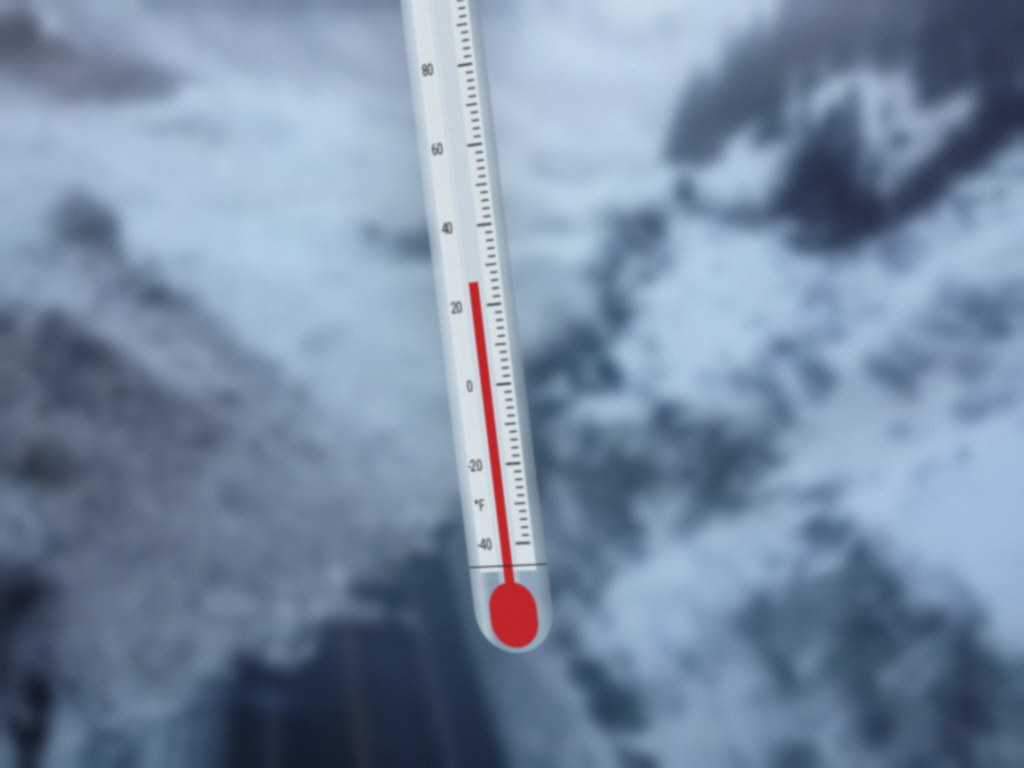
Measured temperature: 26 (°F)
